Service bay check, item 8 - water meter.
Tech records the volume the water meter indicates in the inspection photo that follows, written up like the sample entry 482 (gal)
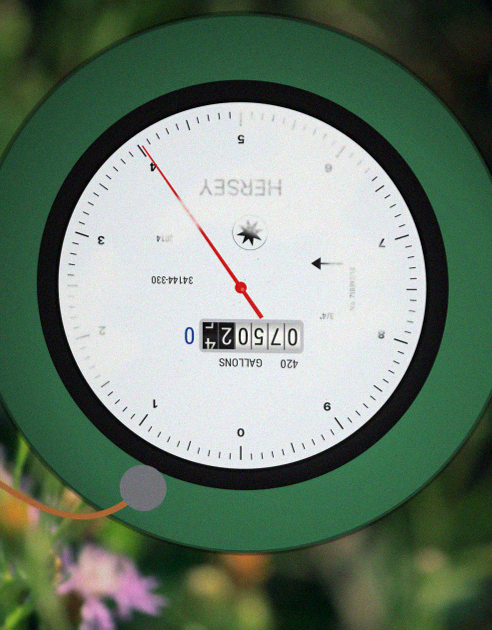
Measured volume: 750244.0 (gal)
